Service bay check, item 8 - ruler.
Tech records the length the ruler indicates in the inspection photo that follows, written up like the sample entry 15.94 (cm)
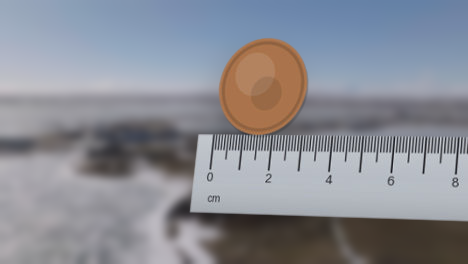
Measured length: 3 (cm)
